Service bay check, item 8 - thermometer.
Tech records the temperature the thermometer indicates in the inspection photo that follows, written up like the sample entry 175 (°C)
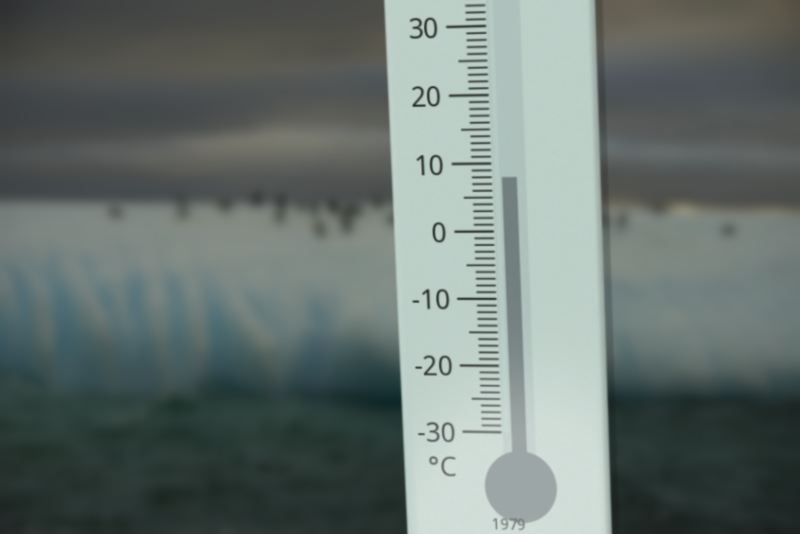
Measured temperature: 8 (°C)
